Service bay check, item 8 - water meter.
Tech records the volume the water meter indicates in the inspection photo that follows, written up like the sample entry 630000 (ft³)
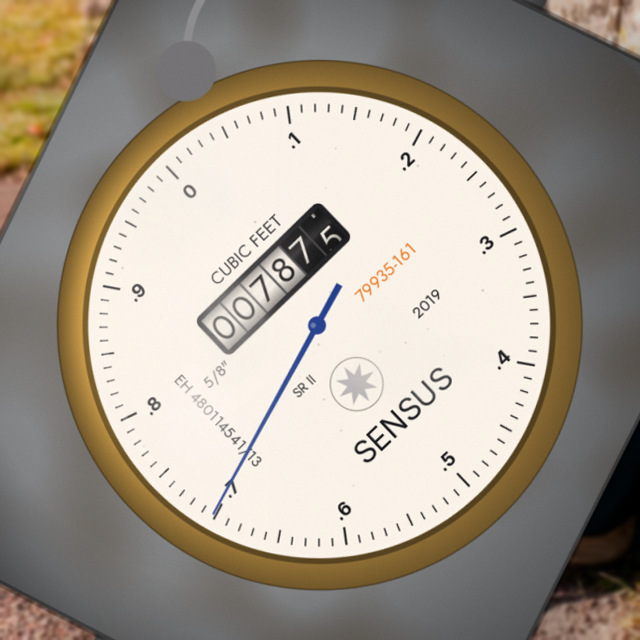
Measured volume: 7874.70 (ft³)
